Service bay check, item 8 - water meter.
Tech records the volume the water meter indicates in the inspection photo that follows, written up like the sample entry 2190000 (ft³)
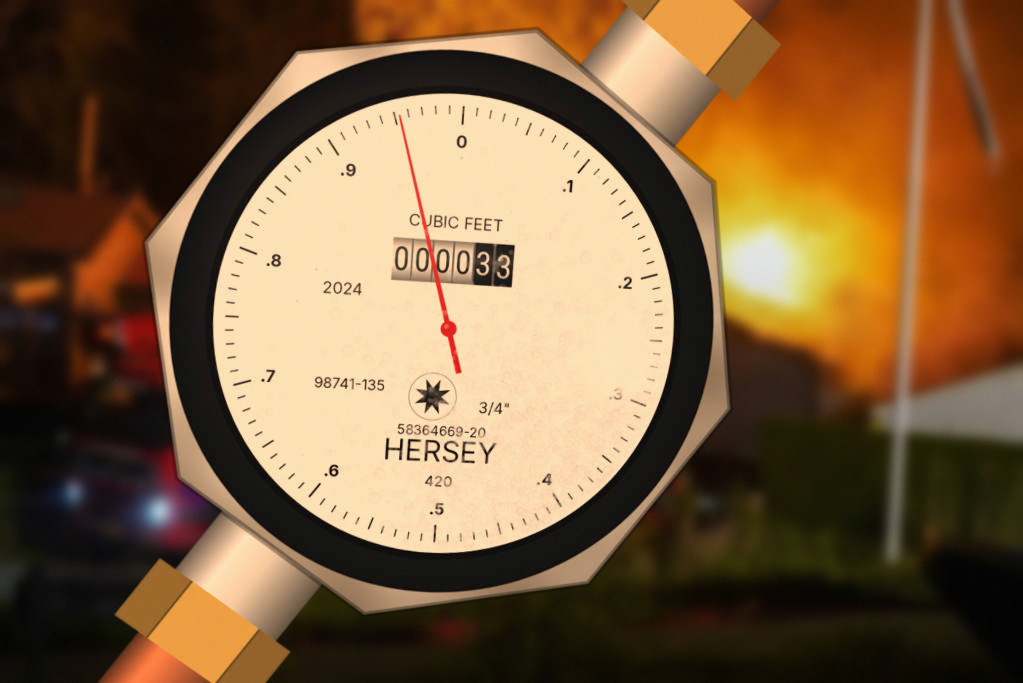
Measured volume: 32.95 (ft³)
